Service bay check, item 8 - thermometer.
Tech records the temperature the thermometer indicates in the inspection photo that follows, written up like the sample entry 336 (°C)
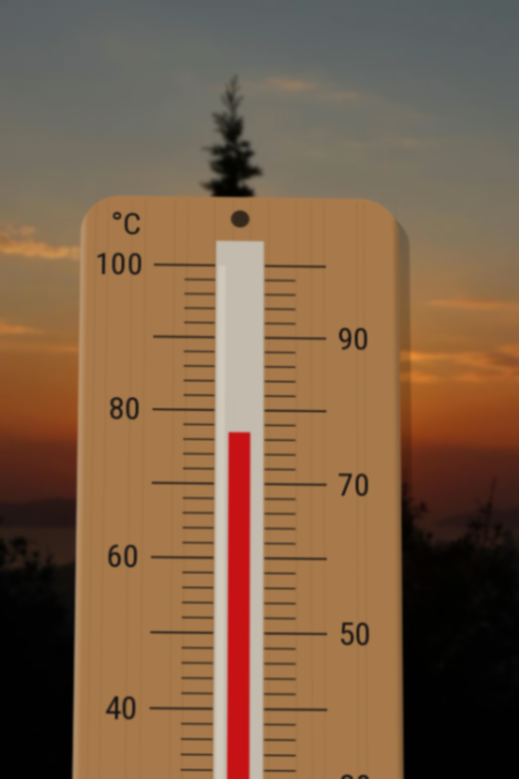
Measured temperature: 77 (°C)
